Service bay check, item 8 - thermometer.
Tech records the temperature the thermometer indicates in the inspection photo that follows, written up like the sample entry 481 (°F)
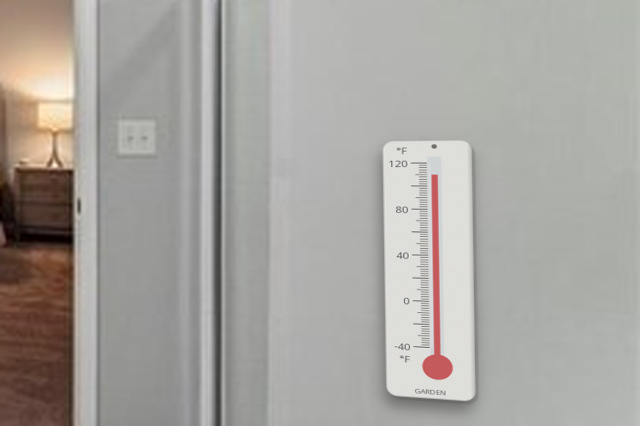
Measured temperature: 110 (°F)
